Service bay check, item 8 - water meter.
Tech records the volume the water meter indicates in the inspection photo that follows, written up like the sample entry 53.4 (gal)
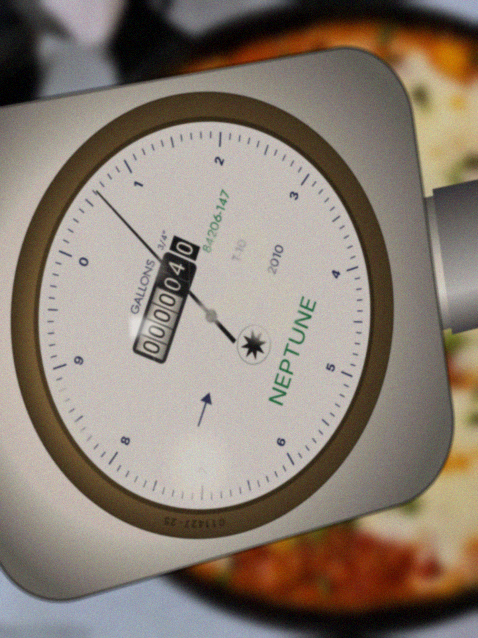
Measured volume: 40.6 (gal)
